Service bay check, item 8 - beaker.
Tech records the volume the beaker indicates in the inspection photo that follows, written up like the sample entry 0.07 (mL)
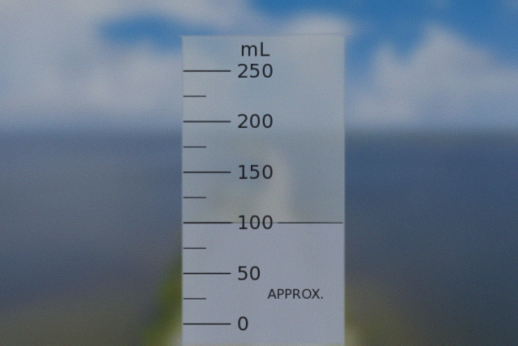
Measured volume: 100 (mL)
